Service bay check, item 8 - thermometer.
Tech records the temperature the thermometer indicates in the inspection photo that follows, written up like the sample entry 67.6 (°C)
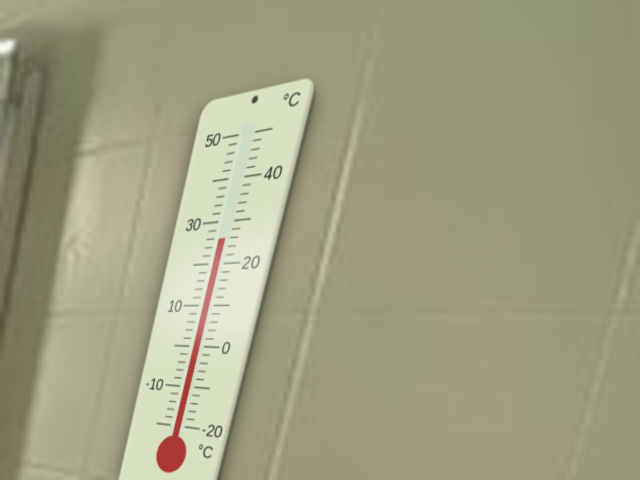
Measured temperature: 26 (°C)
